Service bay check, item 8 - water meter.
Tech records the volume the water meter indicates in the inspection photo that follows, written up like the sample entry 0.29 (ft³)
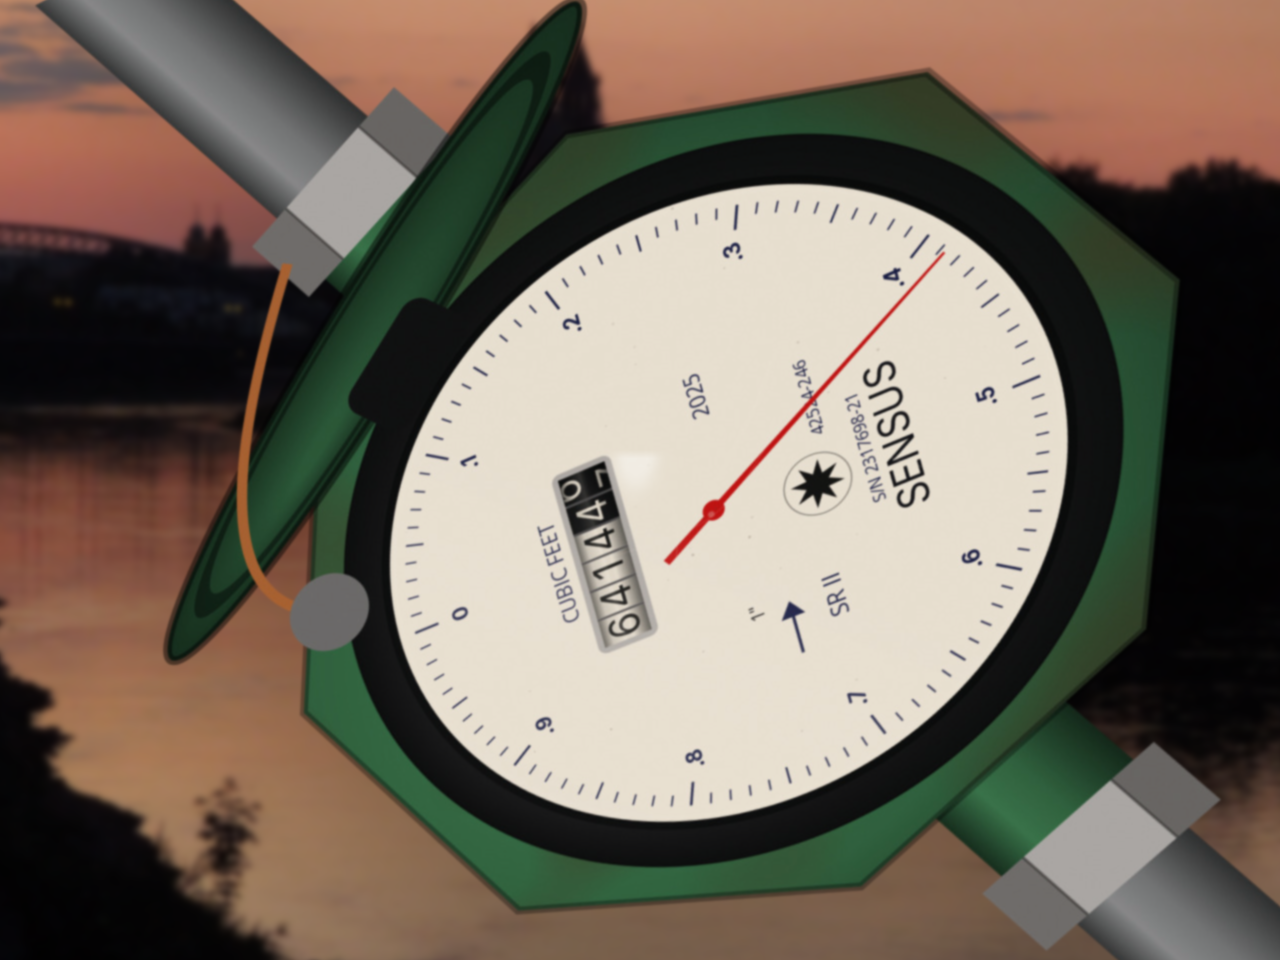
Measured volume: 641446.41 (ft³)
